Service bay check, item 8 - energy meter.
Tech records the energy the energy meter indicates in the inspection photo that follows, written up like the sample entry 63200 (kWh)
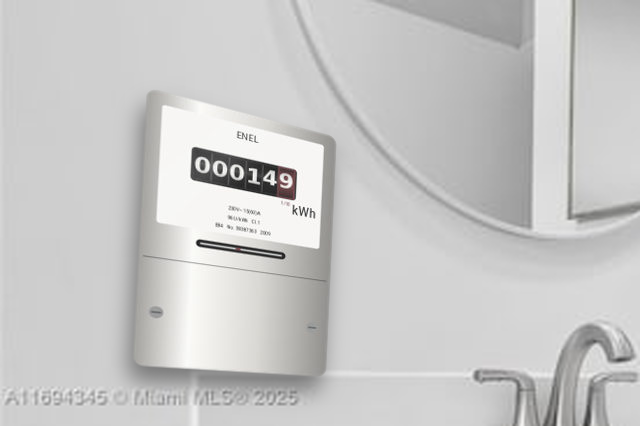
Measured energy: 14.9 (kWh)
